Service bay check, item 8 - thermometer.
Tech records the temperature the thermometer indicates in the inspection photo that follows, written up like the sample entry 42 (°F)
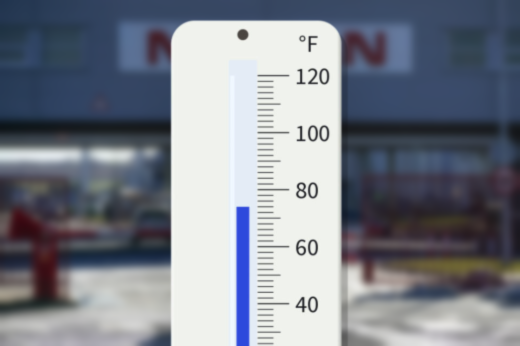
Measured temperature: 74 (°F)
